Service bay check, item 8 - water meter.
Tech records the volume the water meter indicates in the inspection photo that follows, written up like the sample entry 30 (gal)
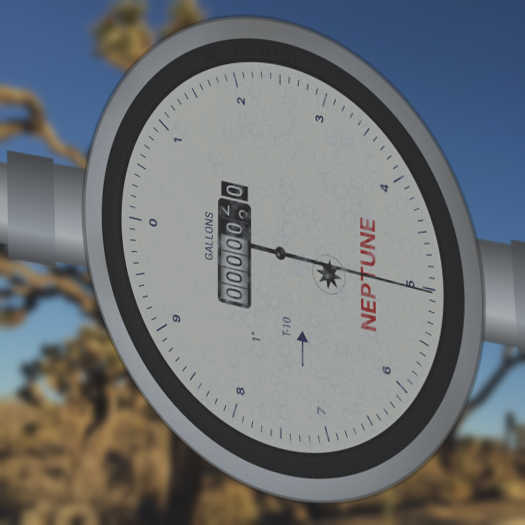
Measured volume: 25.0 (gal)
